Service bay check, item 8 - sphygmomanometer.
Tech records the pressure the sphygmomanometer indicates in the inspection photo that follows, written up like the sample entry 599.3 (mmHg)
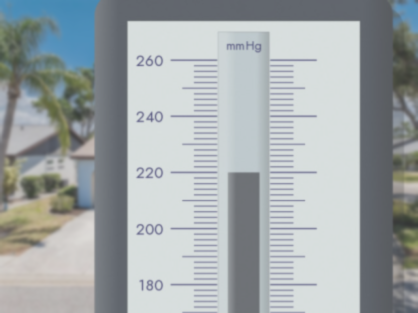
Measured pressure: 220 (mmHg)
